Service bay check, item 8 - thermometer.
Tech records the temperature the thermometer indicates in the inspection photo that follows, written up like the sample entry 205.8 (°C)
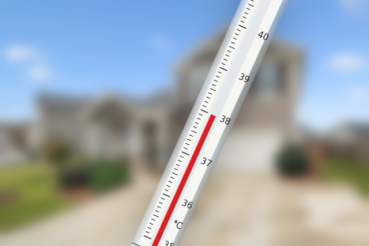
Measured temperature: 38 (°C)
